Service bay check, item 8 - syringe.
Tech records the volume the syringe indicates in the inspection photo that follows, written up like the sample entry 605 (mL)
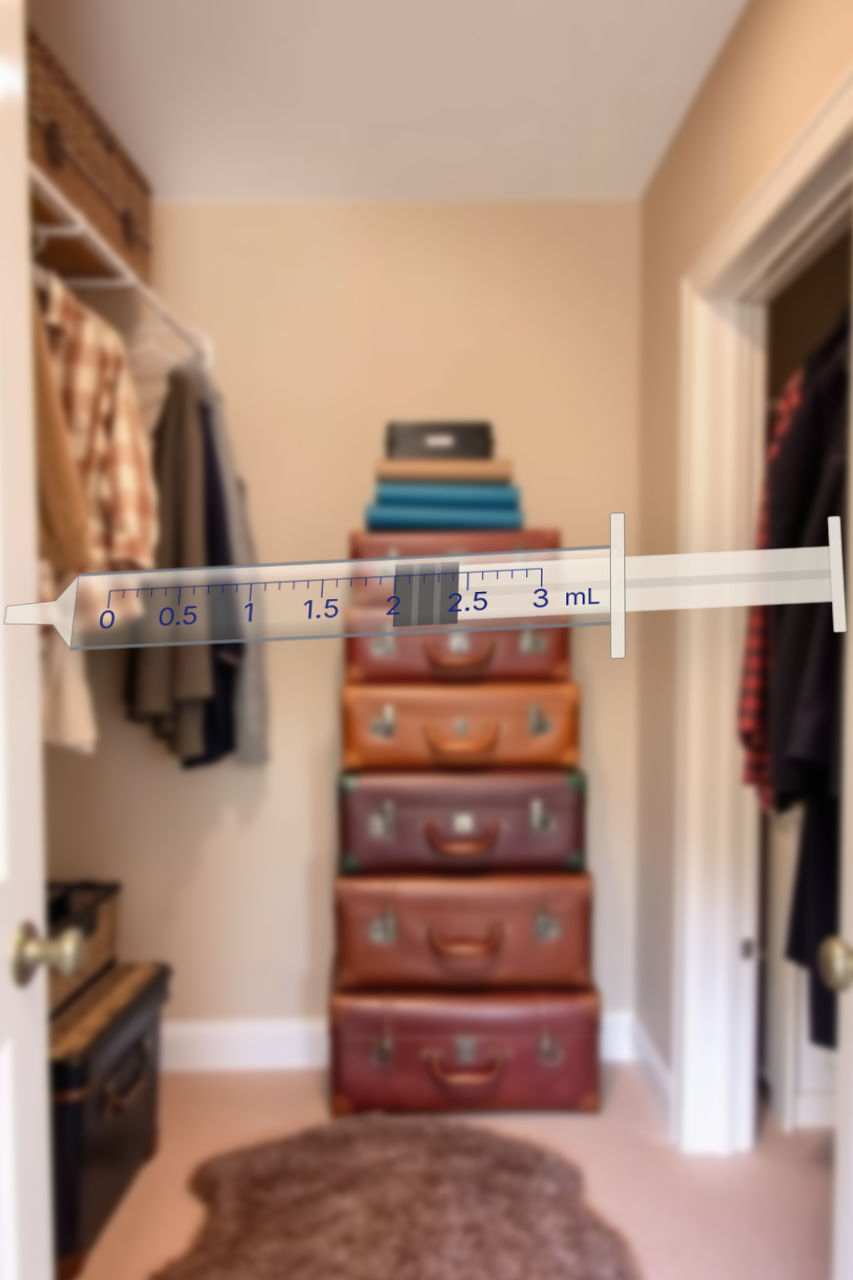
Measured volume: 2 (mL)
